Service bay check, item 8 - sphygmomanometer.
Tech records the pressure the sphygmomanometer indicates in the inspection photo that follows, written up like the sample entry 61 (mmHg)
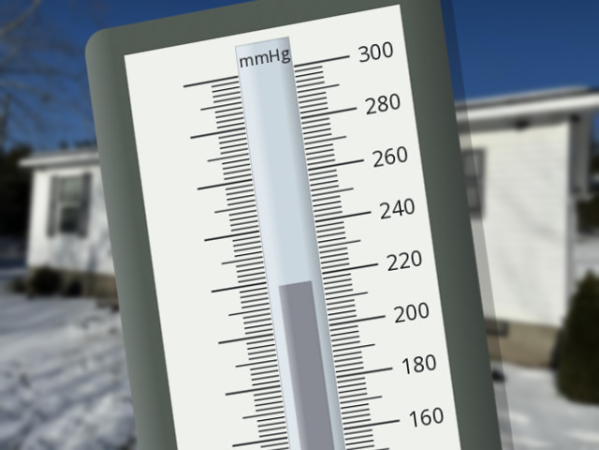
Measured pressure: 218 (mmHg)
